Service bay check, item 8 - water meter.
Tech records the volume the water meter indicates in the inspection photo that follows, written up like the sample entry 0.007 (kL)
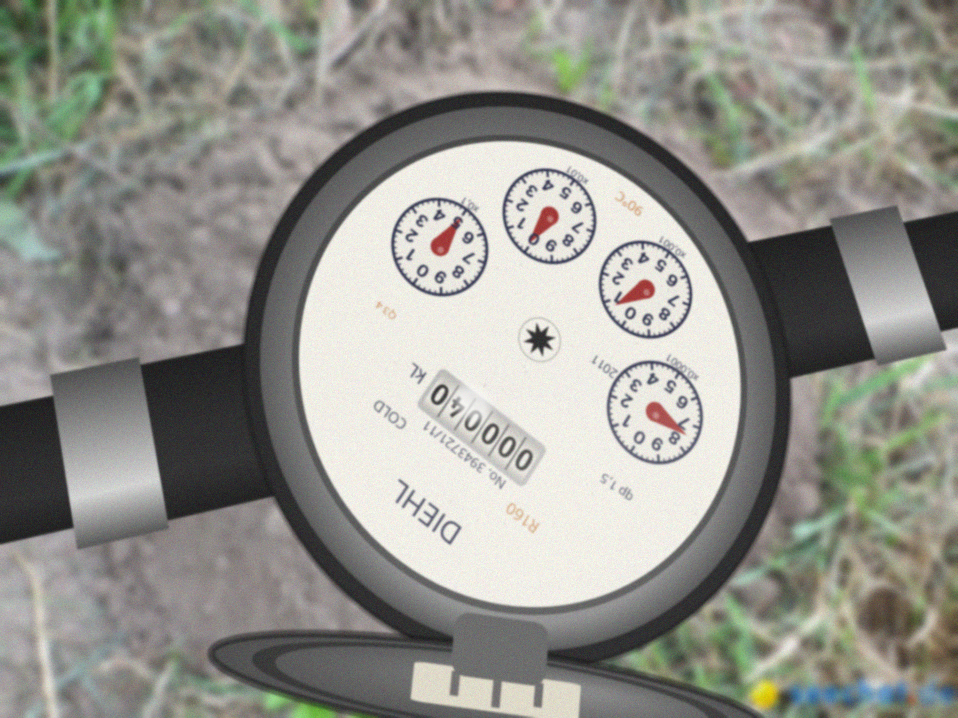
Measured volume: 40.5007 (kL)
